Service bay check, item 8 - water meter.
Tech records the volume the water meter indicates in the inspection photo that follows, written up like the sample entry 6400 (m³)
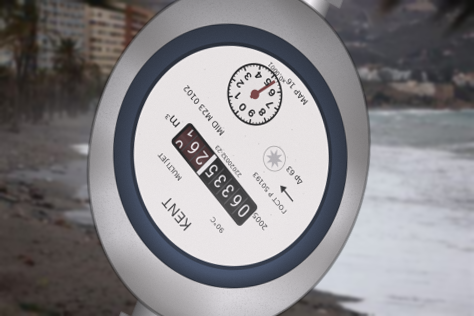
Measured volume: 6335.2605 (m³)
